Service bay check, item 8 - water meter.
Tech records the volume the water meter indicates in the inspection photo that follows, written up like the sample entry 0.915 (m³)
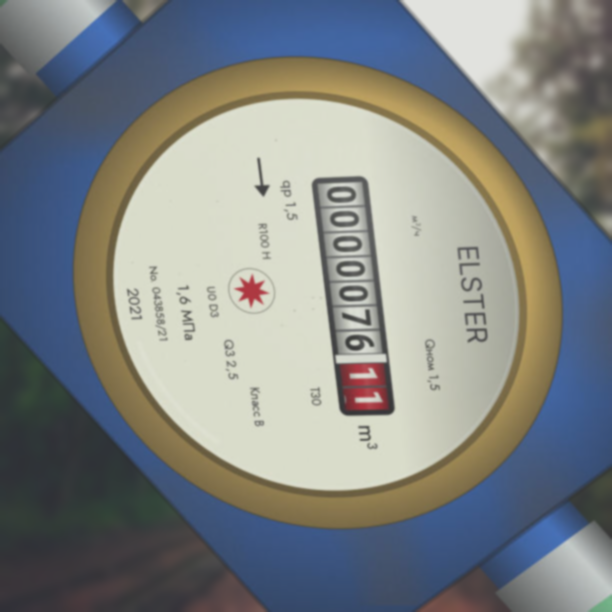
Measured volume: 76.11 (m³)
